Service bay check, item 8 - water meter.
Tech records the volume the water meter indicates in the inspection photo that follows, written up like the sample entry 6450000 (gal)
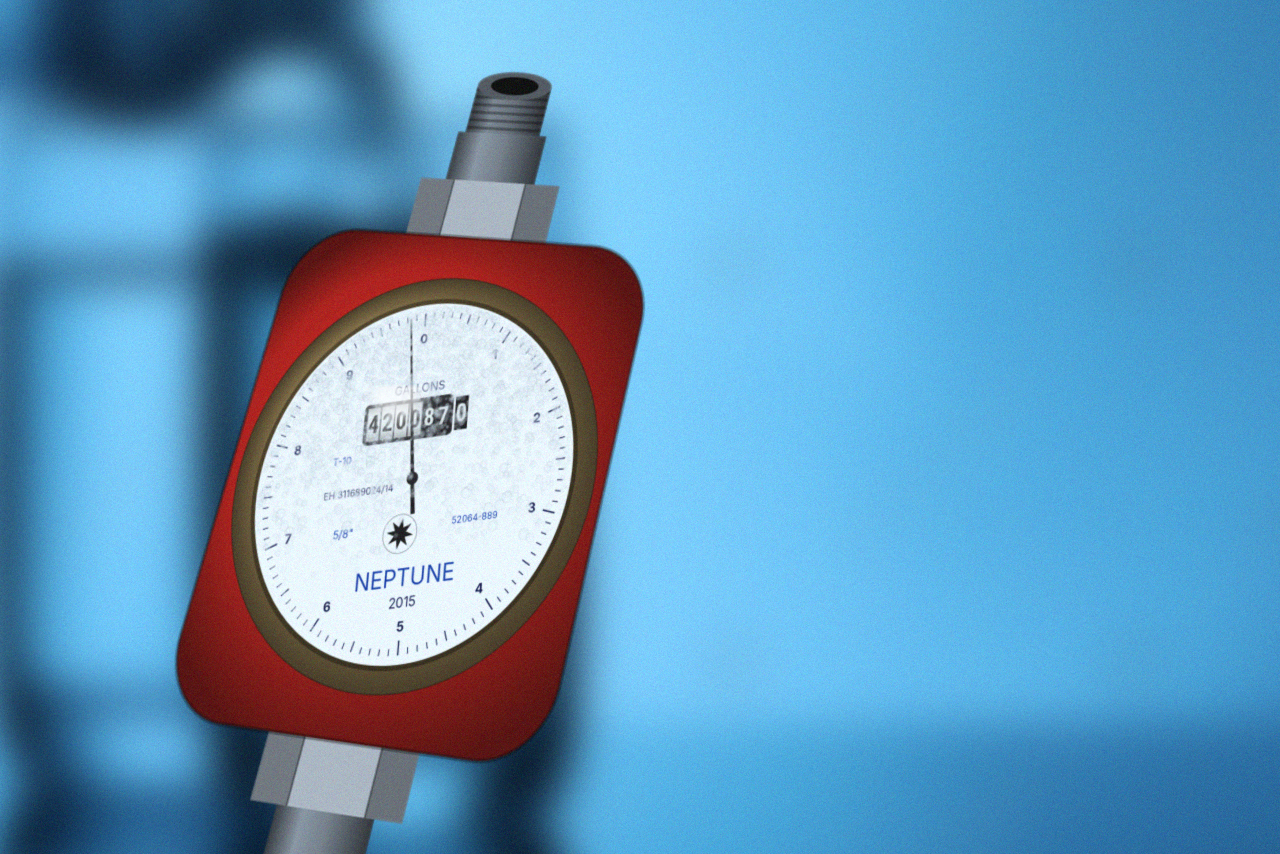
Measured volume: 4200869.8 (gal)
